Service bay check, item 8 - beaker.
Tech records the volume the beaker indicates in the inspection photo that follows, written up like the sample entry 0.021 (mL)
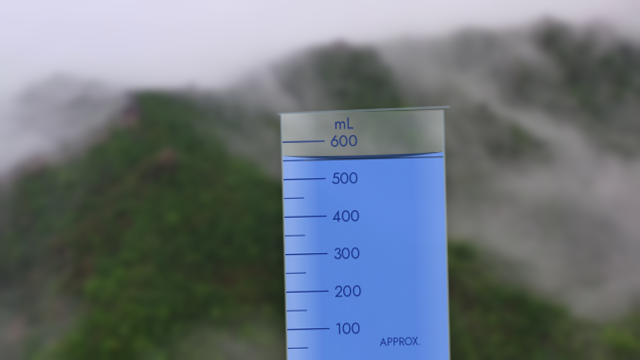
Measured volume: 550 (mL)
